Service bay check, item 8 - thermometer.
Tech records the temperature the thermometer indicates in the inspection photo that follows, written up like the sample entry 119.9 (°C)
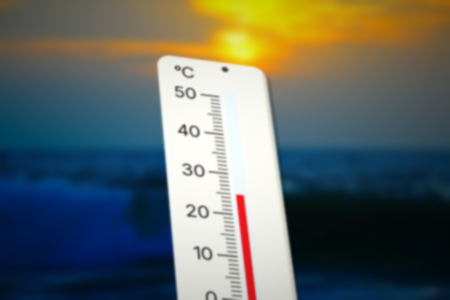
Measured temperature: 25 (°C)
